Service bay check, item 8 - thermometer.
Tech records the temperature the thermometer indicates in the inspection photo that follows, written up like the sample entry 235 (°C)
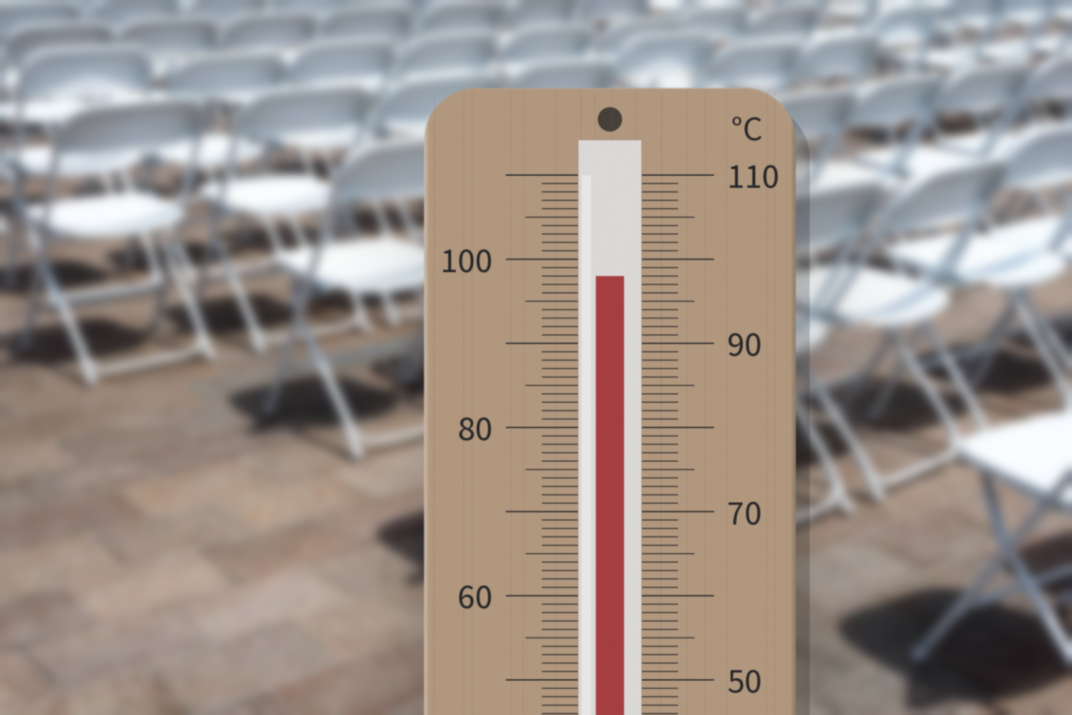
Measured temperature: 98 (°C)
